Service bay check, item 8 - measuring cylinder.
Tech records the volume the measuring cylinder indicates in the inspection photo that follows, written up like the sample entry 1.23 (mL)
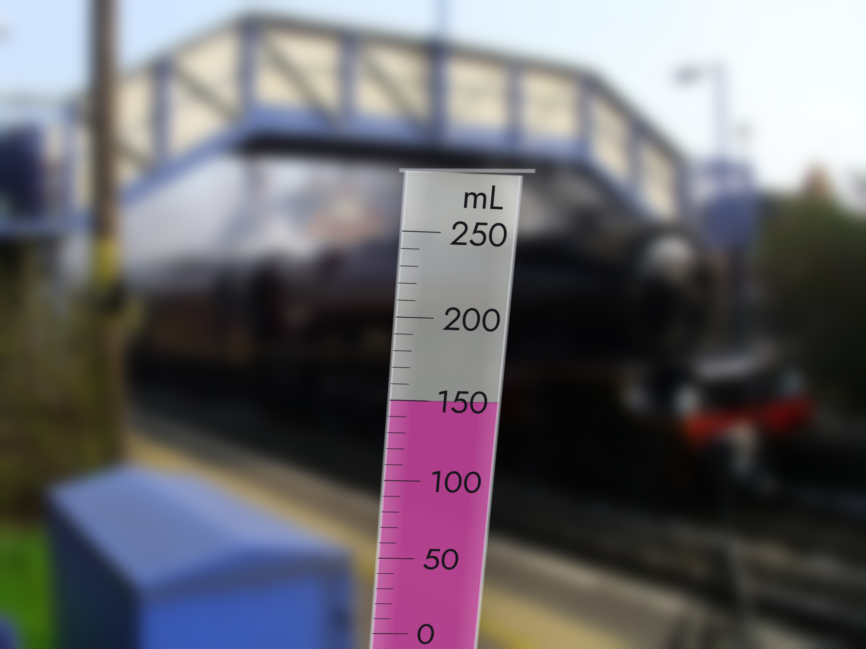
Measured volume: 150 (mL)
